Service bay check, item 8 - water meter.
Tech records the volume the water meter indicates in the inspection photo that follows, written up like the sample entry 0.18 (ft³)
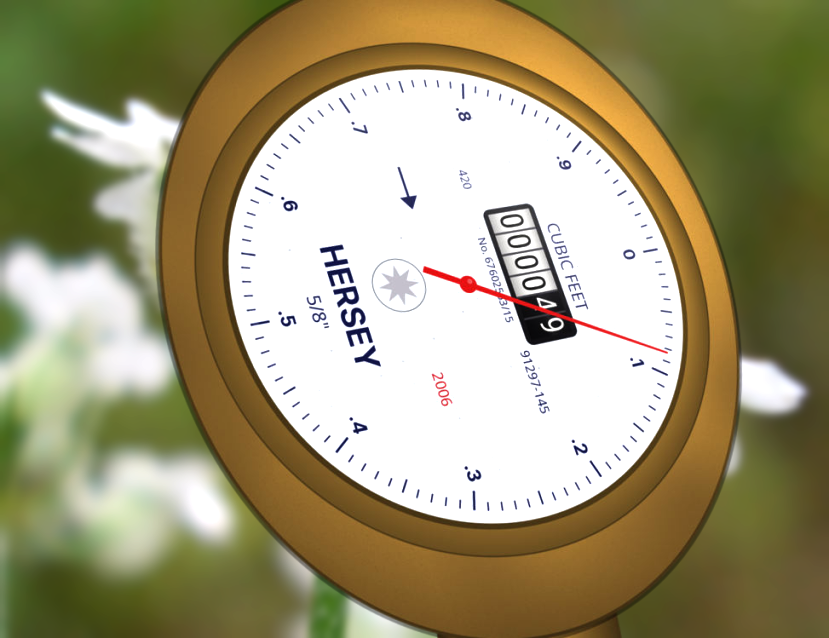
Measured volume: 49.08 (ft³)
